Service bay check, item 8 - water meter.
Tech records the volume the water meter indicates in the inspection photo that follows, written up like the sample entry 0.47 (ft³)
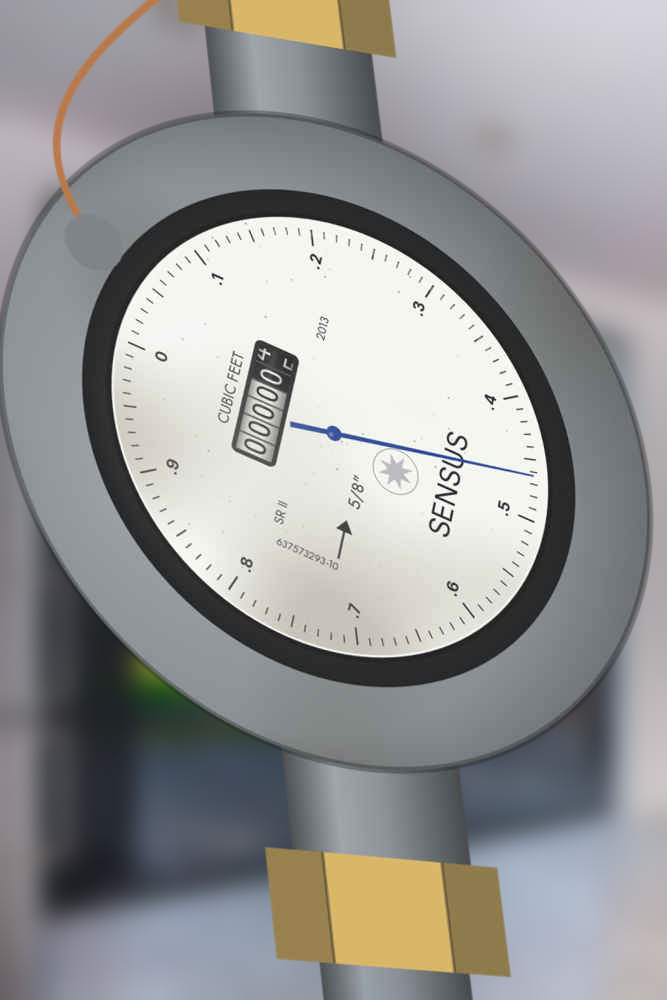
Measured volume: 4.46 (ft³)
